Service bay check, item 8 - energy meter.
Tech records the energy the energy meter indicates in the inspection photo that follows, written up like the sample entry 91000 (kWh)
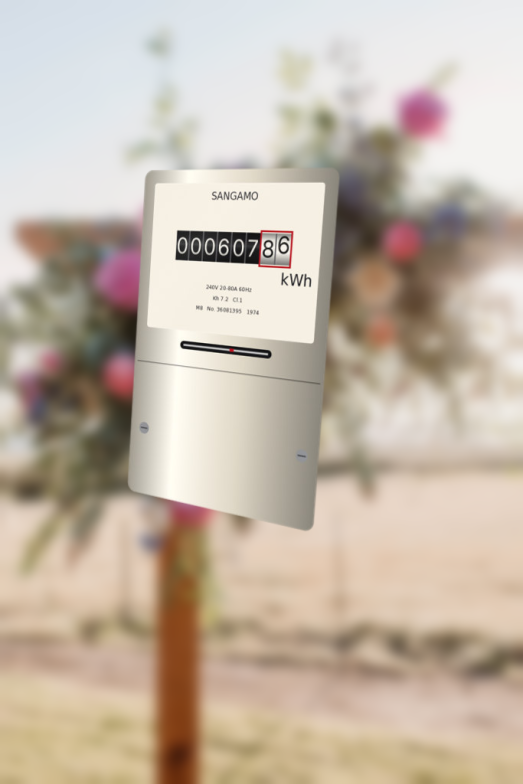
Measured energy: 607.86 (kWh)
